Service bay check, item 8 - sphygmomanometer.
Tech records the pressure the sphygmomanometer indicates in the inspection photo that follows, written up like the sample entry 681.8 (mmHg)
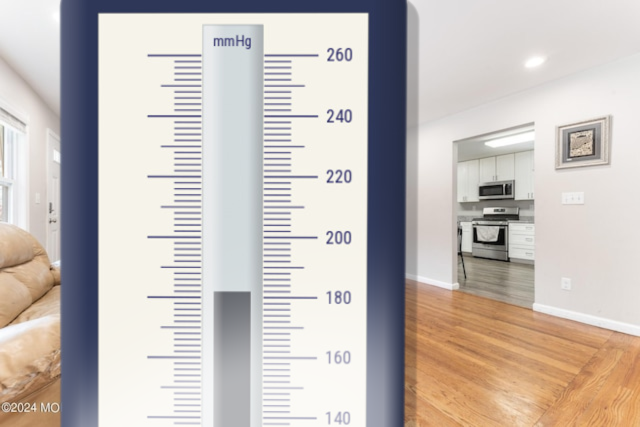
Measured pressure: 182 (mmHg)
